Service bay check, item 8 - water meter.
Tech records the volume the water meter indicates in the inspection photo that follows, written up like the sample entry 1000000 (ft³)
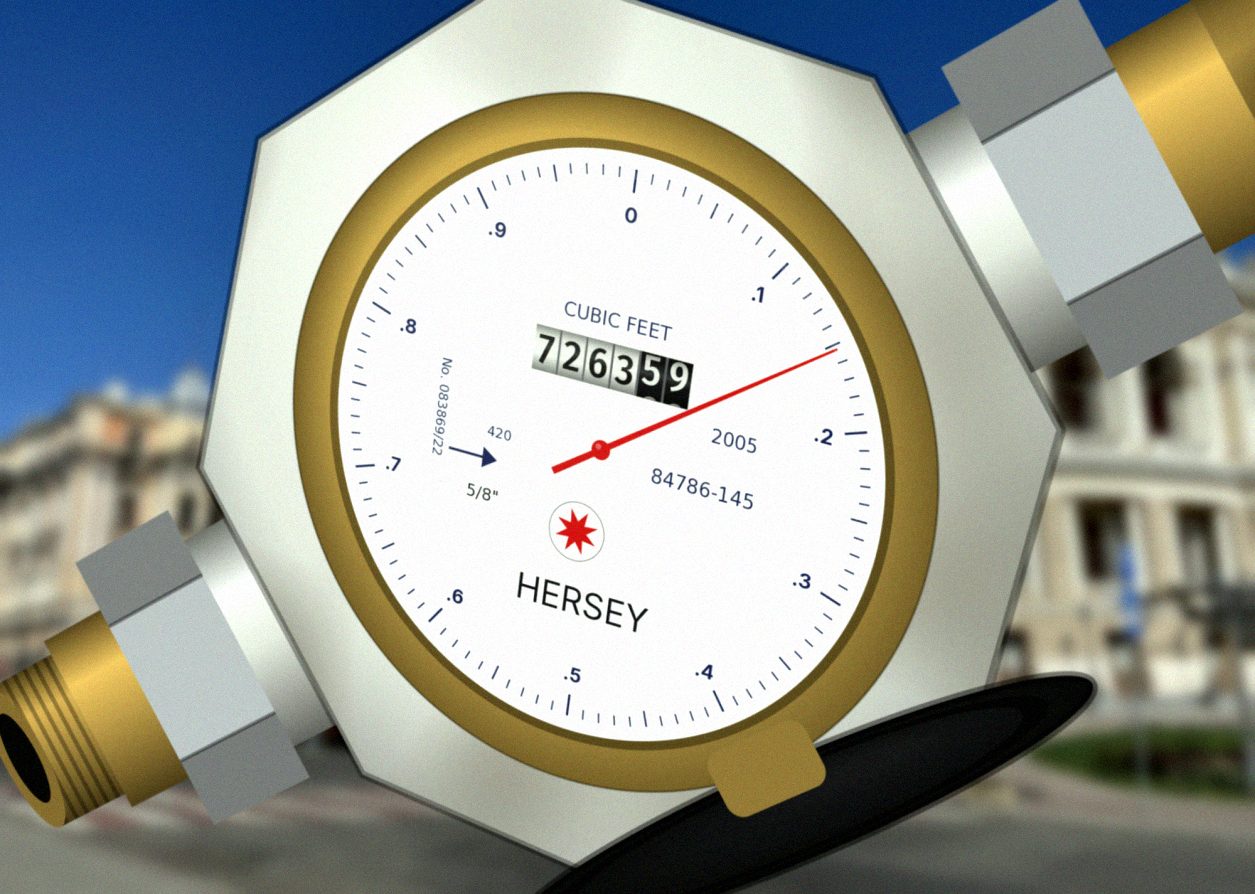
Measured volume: 726359.15 (ft³)
